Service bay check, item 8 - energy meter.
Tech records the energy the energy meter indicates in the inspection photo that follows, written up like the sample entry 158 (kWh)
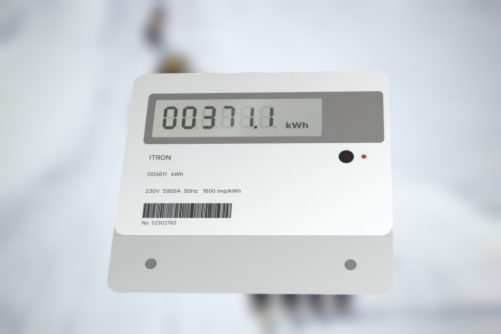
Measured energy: 371.1 (kWh)
